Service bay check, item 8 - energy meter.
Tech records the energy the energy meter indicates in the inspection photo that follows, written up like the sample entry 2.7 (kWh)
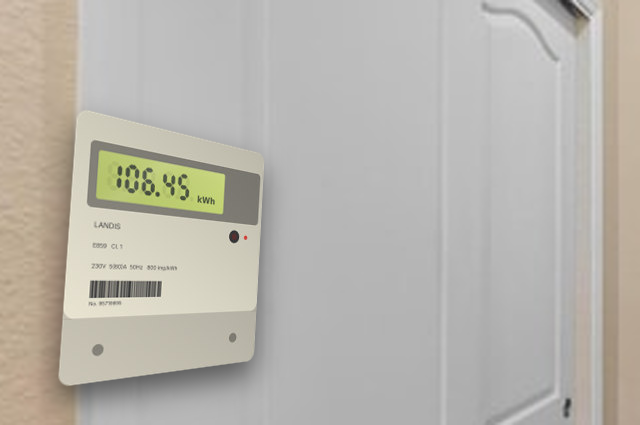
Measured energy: 106.45 (kWh)
